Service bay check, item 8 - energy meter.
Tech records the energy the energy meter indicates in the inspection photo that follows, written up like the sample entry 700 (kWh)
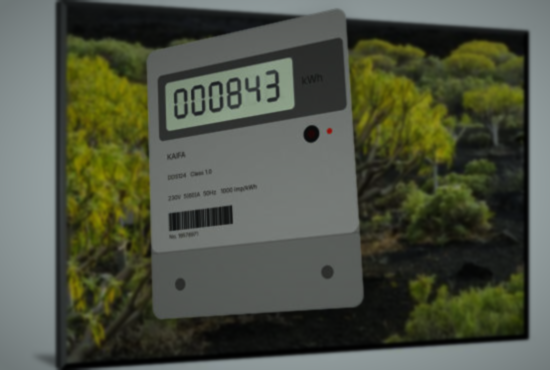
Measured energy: 843 (kWh)
